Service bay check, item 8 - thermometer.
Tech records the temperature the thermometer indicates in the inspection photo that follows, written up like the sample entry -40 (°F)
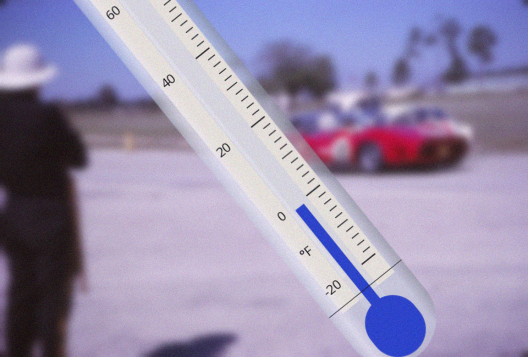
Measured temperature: -1 (°F)
